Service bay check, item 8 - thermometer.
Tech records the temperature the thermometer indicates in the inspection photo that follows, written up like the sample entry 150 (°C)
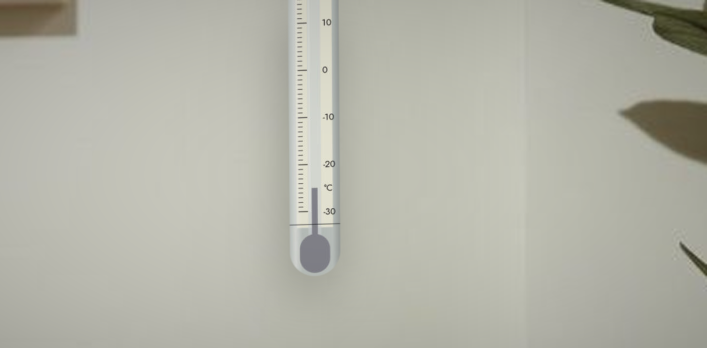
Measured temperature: -25 (°C)
